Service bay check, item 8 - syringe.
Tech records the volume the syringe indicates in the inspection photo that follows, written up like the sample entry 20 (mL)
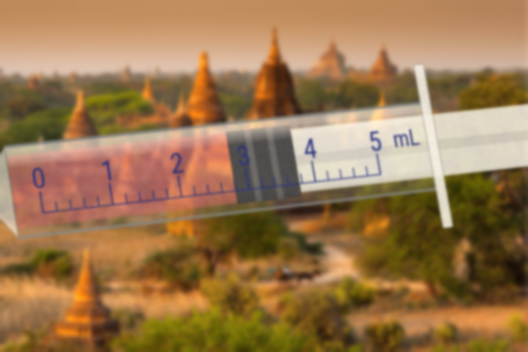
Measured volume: 2.8 (mL)
